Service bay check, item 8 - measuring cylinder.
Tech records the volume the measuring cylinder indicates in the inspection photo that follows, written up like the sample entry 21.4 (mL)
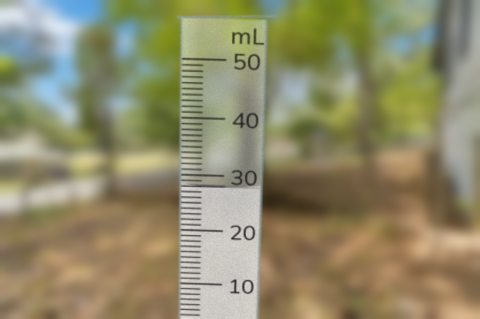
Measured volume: 28 (mL)
